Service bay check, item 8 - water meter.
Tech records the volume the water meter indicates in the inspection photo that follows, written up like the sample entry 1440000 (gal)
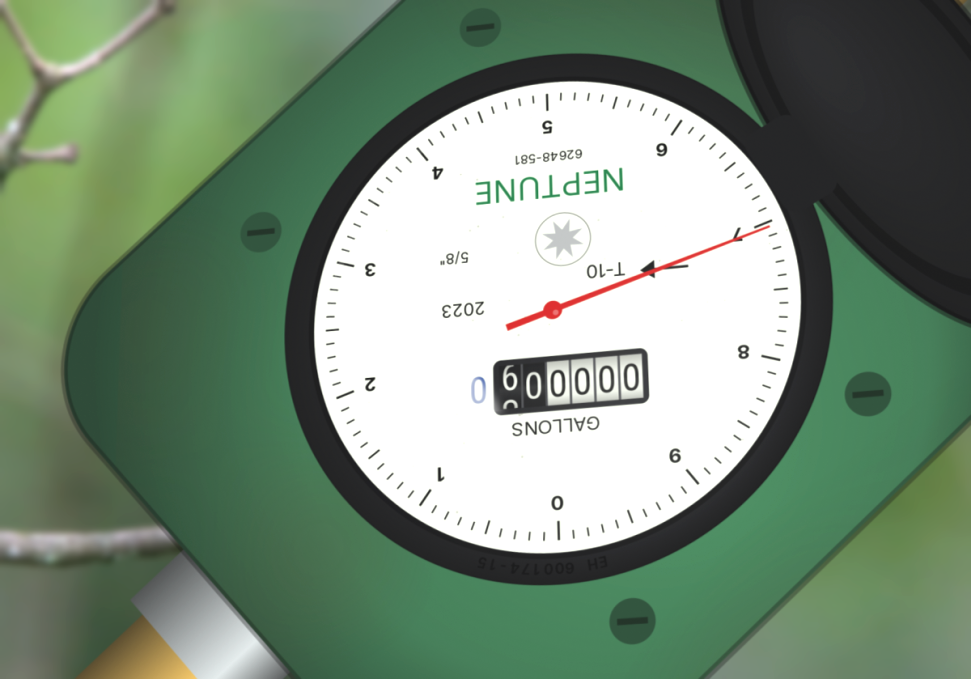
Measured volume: 87.0 (gal)
